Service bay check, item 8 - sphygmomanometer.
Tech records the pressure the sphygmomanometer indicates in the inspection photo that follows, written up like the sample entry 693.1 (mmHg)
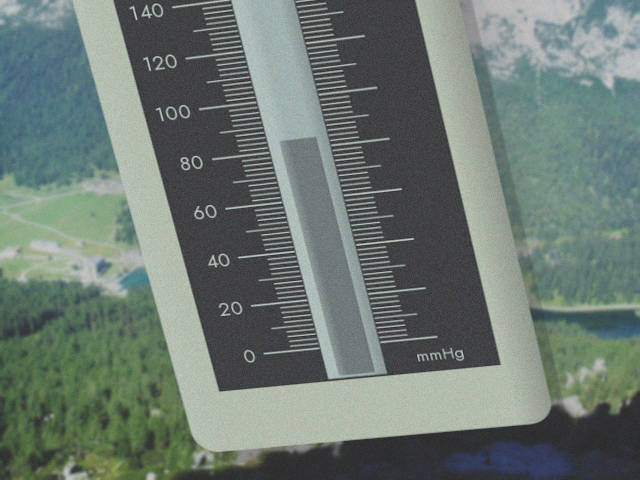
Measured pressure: 84 (mmHg)
